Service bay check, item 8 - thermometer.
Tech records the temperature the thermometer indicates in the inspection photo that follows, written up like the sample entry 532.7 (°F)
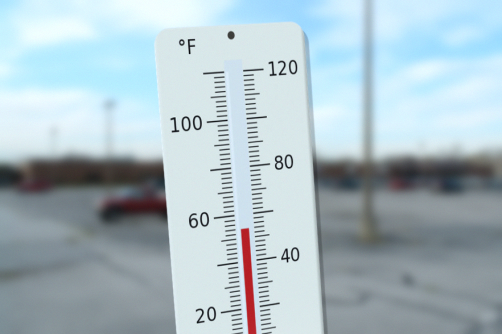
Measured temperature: 54 (°F)
